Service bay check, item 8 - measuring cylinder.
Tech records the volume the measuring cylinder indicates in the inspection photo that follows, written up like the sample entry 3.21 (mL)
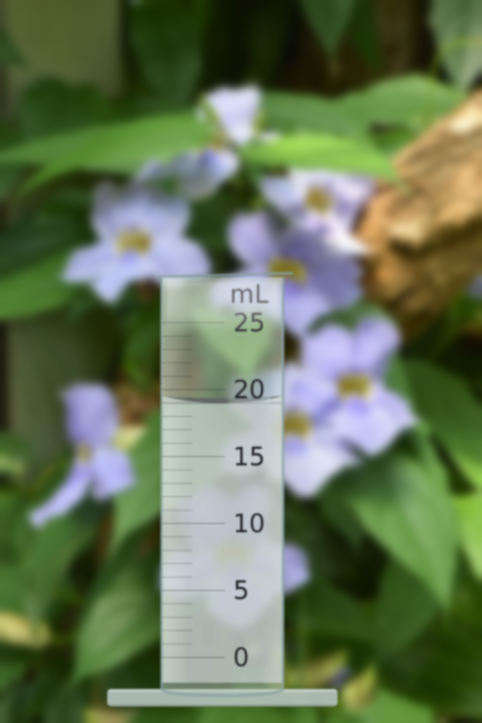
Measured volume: 19 (mL)
